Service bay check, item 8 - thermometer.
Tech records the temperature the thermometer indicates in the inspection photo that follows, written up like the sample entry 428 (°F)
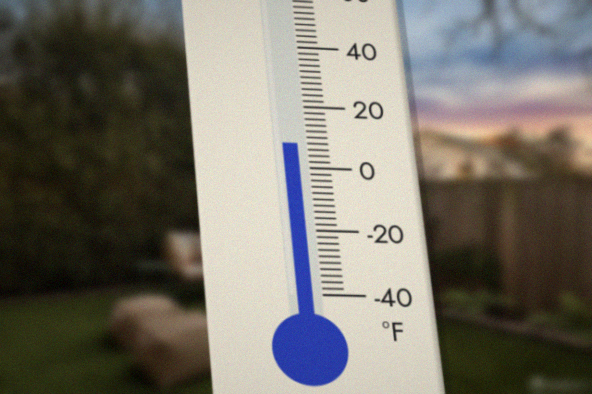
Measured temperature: 8 (°F)
